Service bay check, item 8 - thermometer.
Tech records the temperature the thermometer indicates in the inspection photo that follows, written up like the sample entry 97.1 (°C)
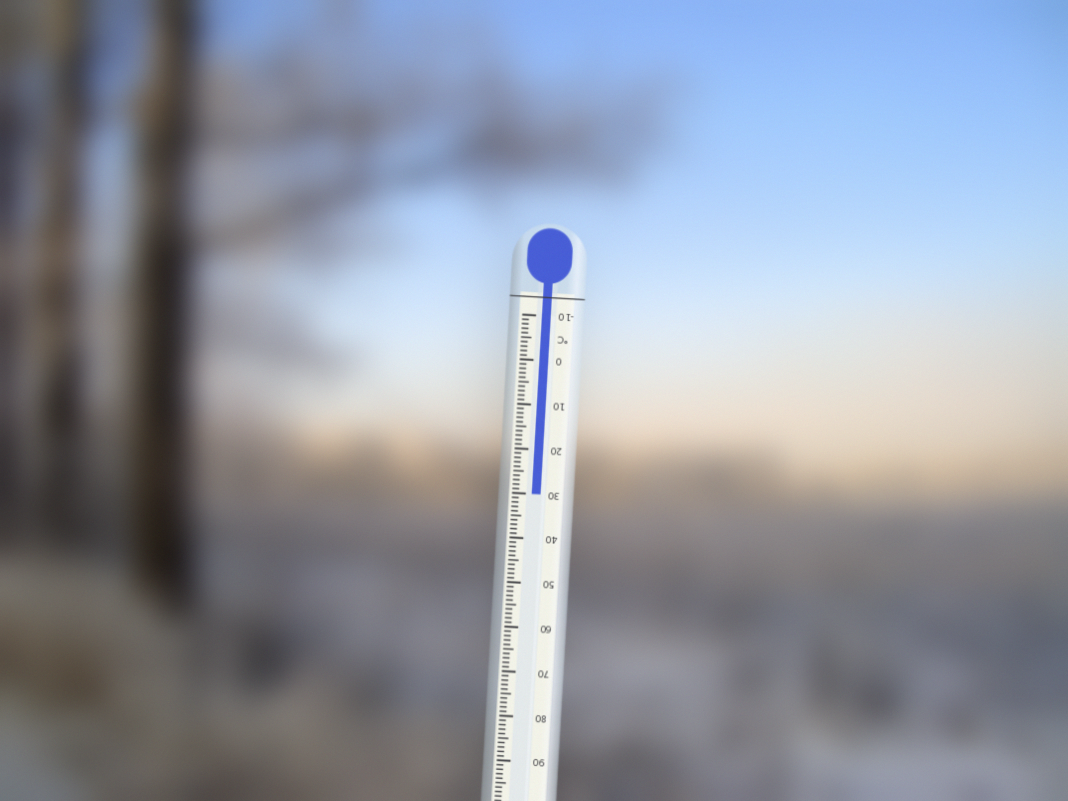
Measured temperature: 30 (°C)
